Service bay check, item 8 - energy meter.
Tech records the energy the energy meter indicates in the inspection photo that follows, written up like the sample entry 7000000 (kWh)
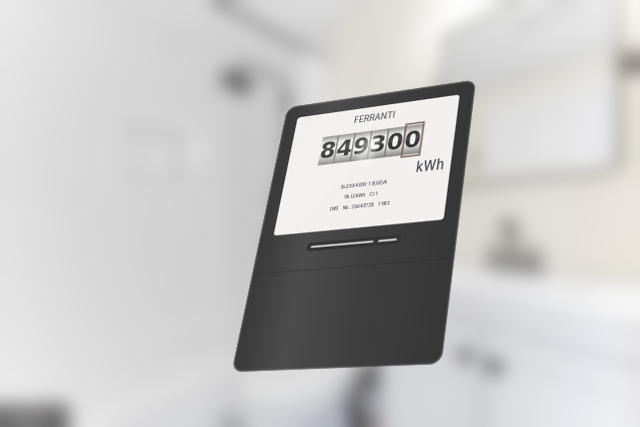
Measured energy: 84930.0 (kWh)
